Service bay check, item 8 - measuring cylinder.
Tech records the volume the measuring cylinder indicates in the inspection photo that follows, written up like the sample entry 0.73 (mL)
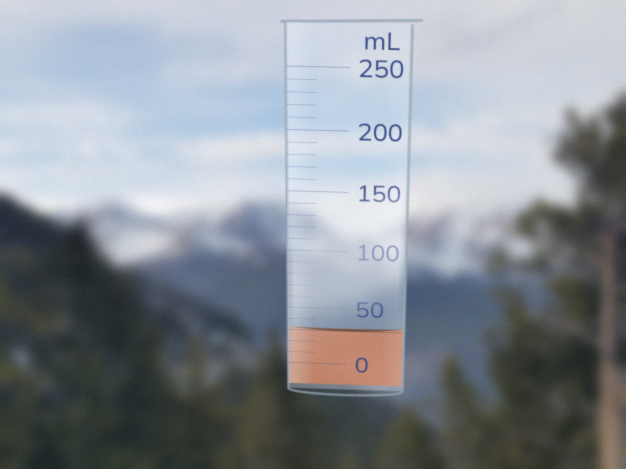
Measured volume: 30 (mL)
